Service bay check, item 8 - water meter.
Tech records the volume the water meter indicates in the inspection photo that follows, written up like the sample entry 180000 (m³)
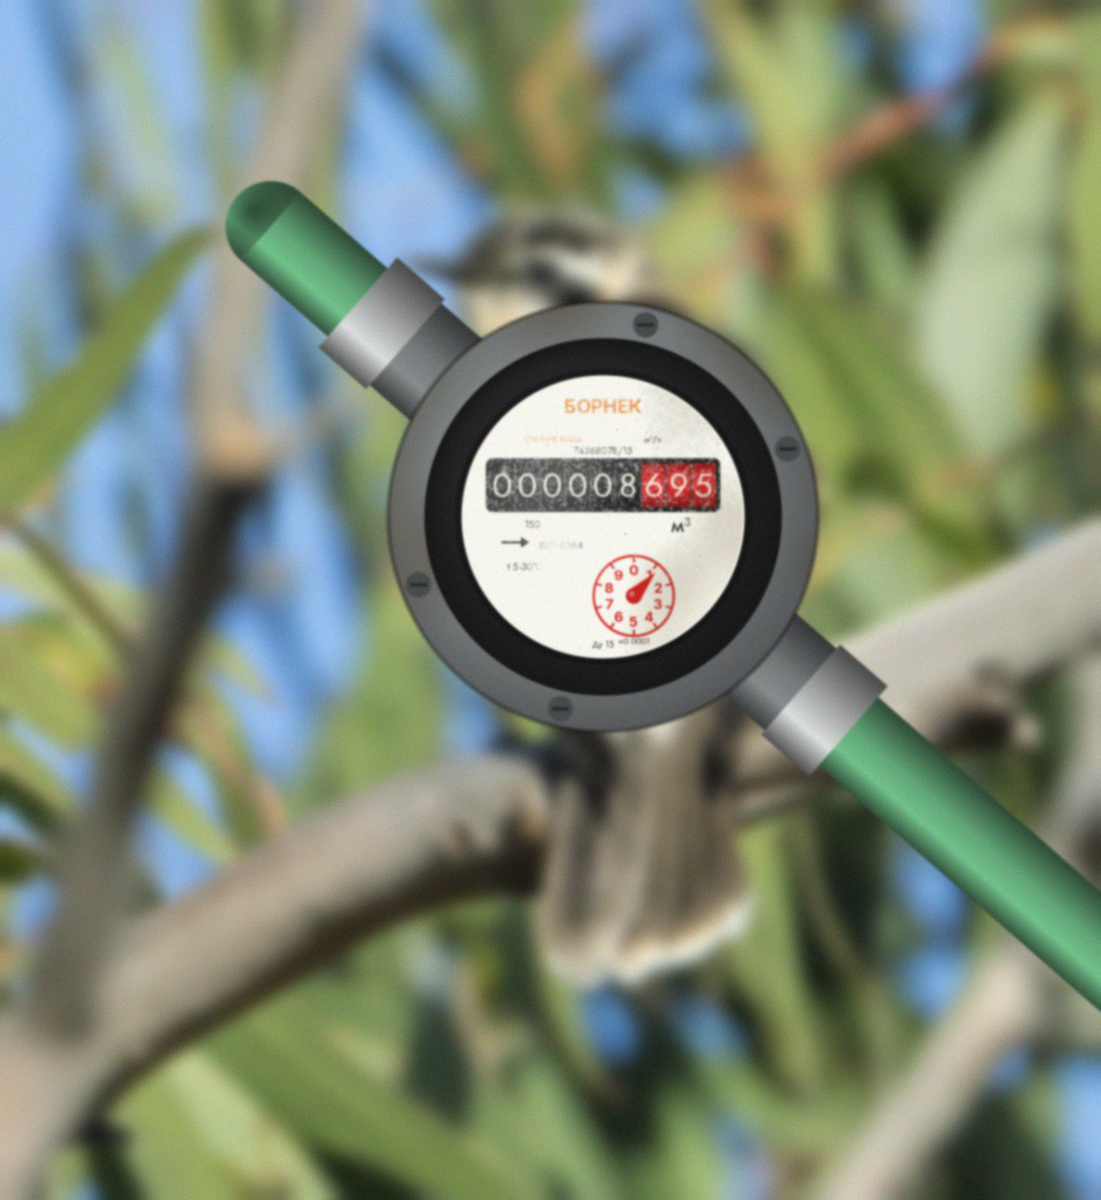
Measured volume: 8.6951 (m³)
